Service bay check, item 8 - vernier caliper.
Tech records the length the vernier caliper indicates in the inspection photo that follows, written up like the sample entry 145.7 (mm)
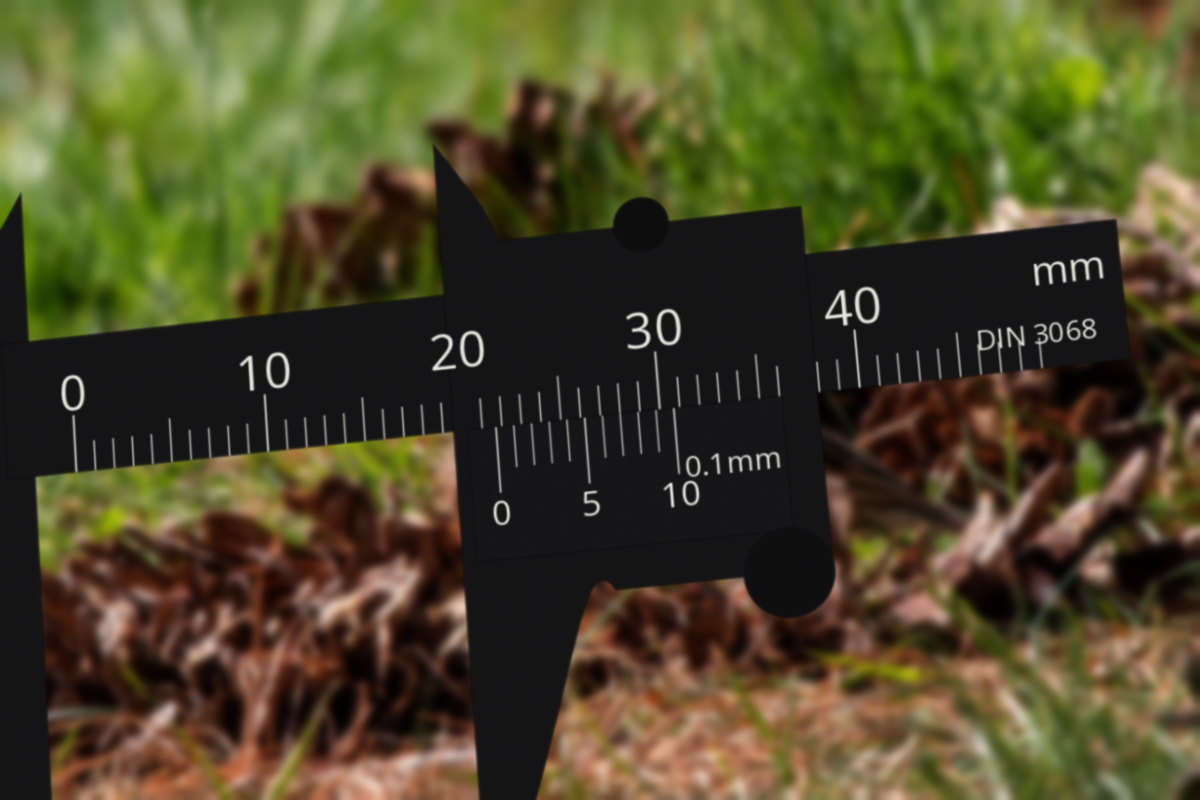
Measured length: 21.7 (mm)
